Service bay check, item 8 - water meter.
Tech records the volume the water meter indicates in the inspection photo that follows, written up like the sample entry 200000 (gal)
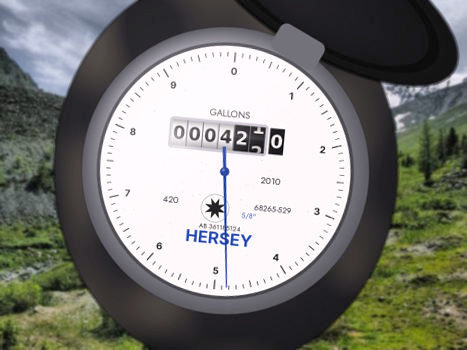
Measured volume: 4214.8 (gal)
